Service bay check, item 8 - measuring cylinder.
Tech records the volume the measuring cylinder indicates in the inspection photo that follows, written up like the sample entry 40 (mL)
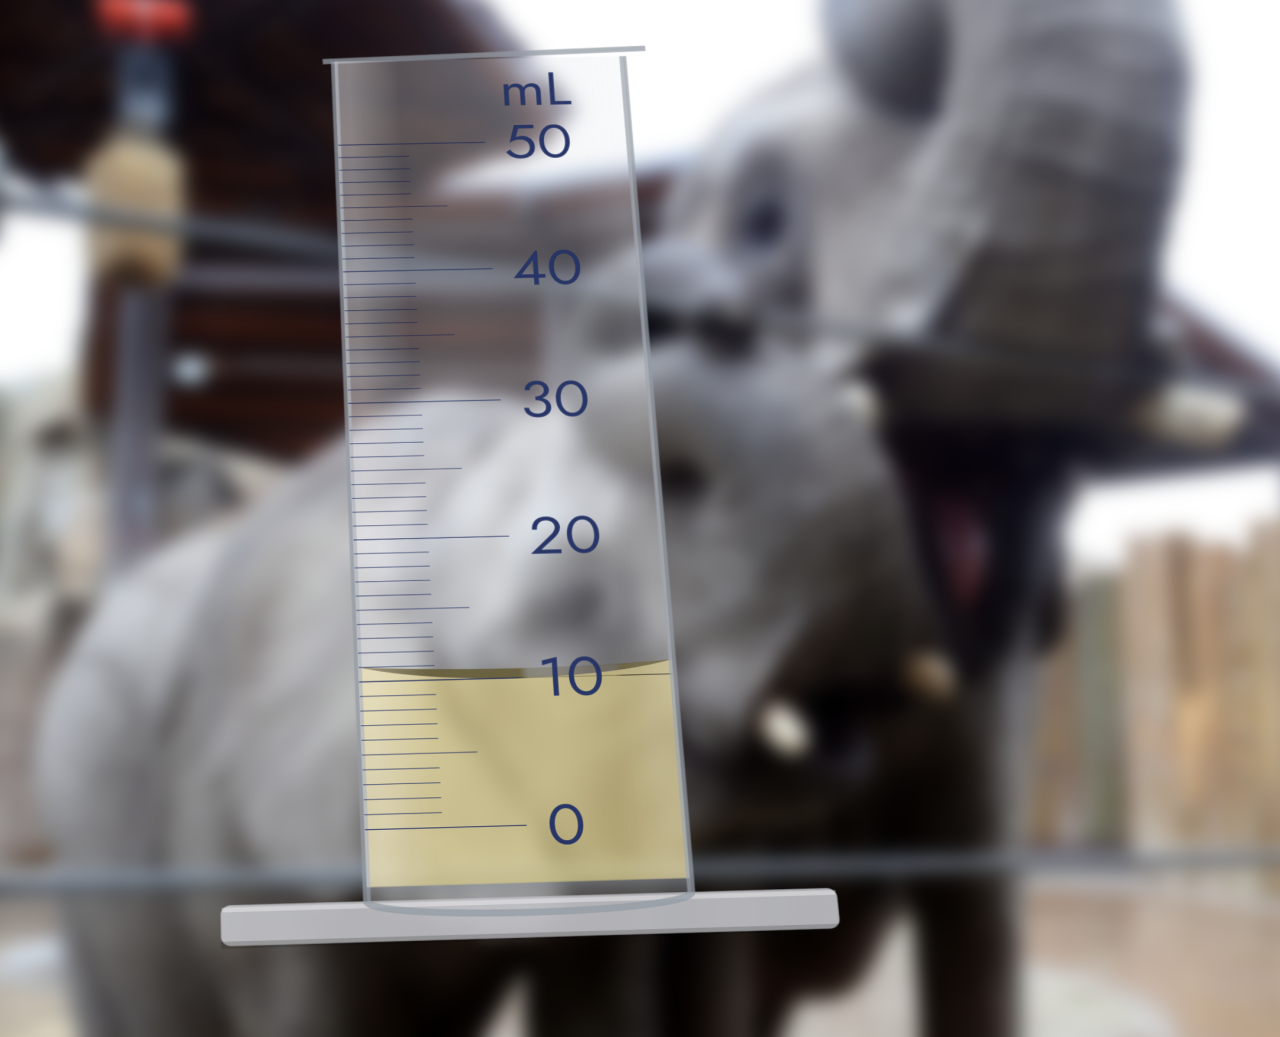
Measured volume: 10 (mL)
